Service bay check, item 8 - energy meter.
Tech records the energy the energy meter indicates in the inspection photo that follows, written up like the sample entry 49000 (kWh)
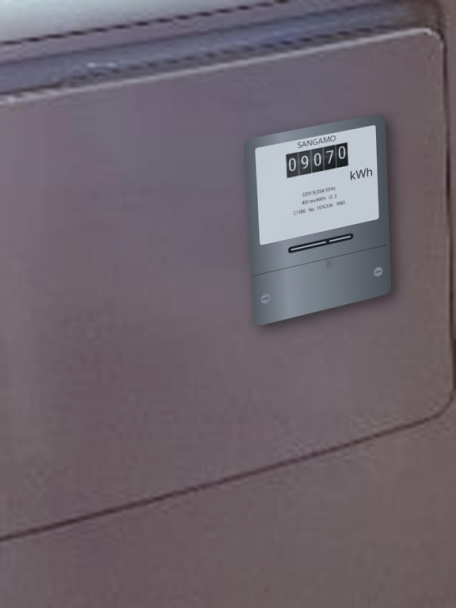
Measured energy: 9070 (kWh)
